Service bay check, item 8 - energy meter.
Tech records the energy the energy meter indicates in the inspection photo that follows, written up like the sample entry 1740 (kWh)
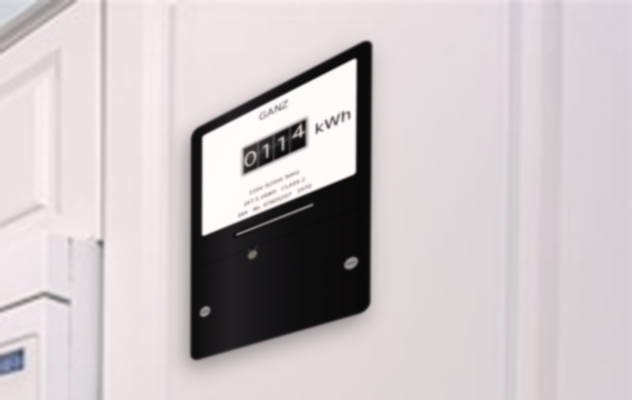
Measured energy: 114 (kWh)
